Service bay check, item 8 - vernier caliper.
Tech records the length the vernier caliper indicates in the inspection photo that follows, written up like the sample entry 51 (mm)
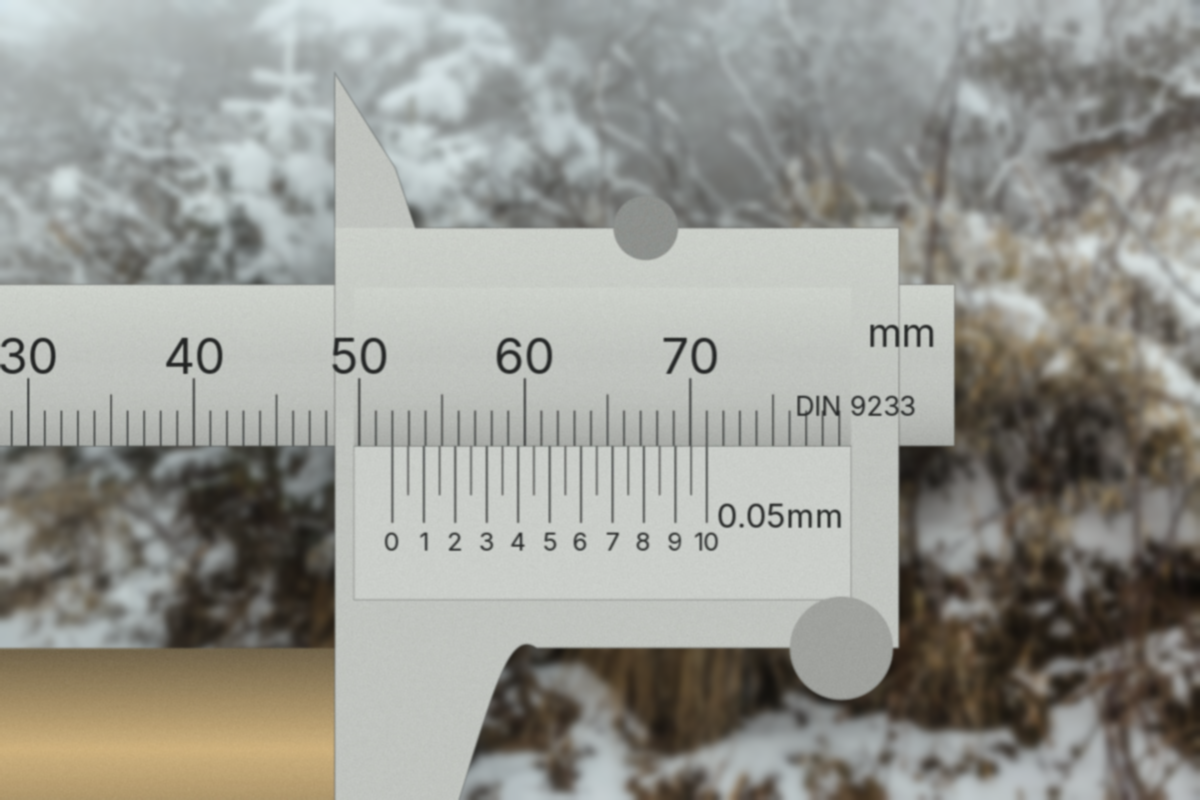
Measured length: 52.0 (mm)
